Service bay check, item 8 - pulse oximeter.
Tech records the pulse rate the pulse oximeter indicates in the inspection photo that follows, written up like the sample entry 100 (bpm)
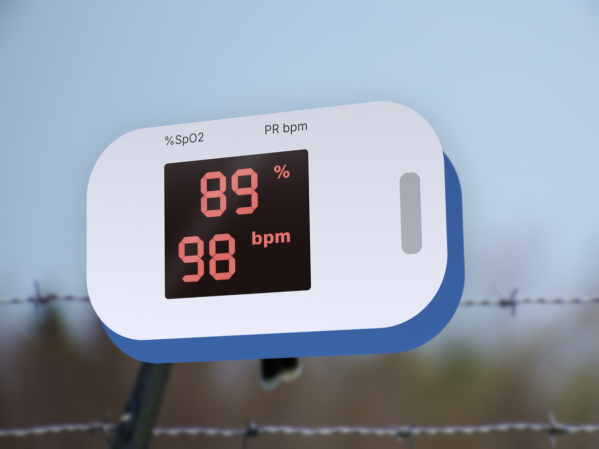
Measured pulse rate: 98 (bpm)
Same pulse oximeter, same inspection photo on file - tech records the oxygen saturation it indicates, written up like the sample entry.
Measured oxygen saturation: 89 (%)
